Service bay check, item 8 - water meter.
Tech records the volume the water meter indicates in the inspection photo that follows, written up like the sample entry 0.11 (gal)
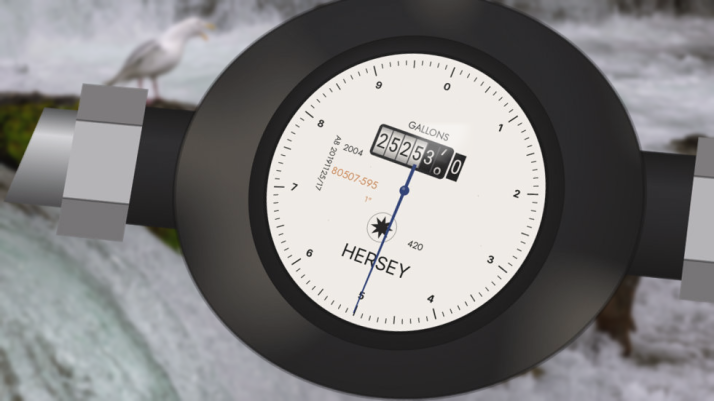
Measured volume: 2525375.0 (gal)
